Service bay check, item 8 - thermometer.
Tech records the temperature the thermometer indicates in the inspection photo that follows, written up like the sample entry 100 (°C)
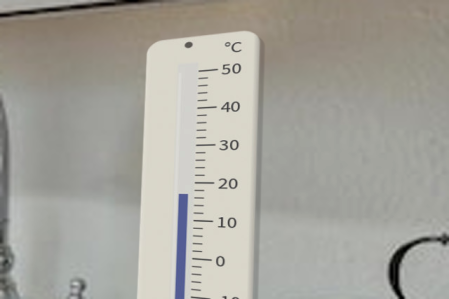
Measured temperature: 17 (°C)
